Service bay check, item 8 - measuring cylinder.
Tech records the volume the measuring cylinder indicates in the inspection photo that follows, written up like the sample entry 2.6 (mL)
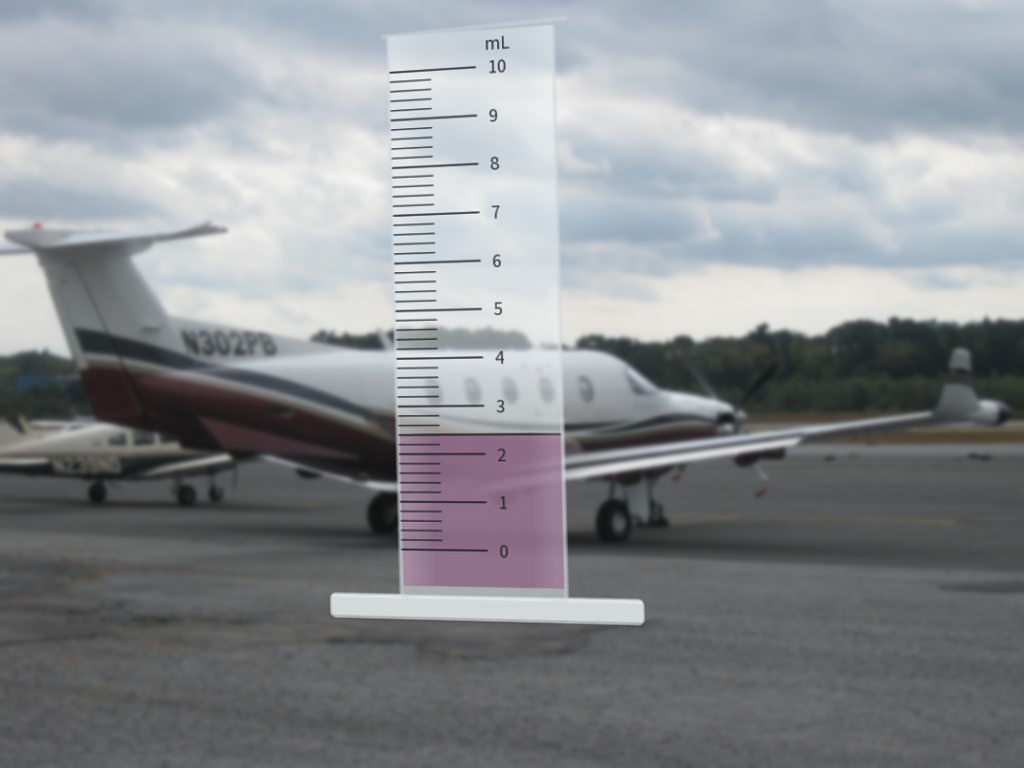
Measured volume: 2.4 (mL)
